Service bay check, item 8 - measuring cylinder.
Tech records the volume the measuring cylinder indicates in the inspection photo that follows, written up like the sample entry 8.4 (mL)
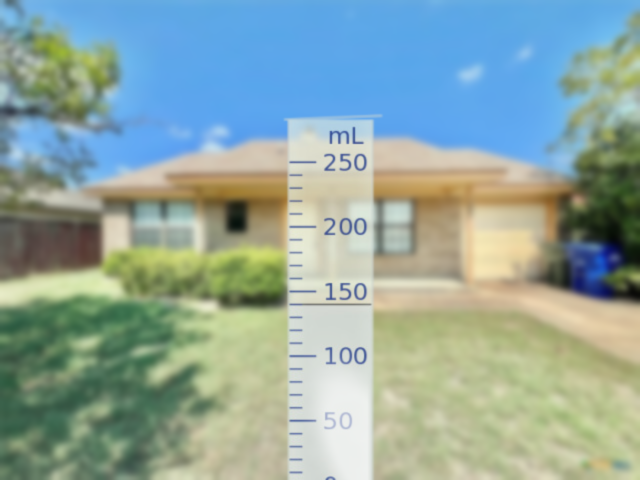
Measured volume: 140 (mL)
